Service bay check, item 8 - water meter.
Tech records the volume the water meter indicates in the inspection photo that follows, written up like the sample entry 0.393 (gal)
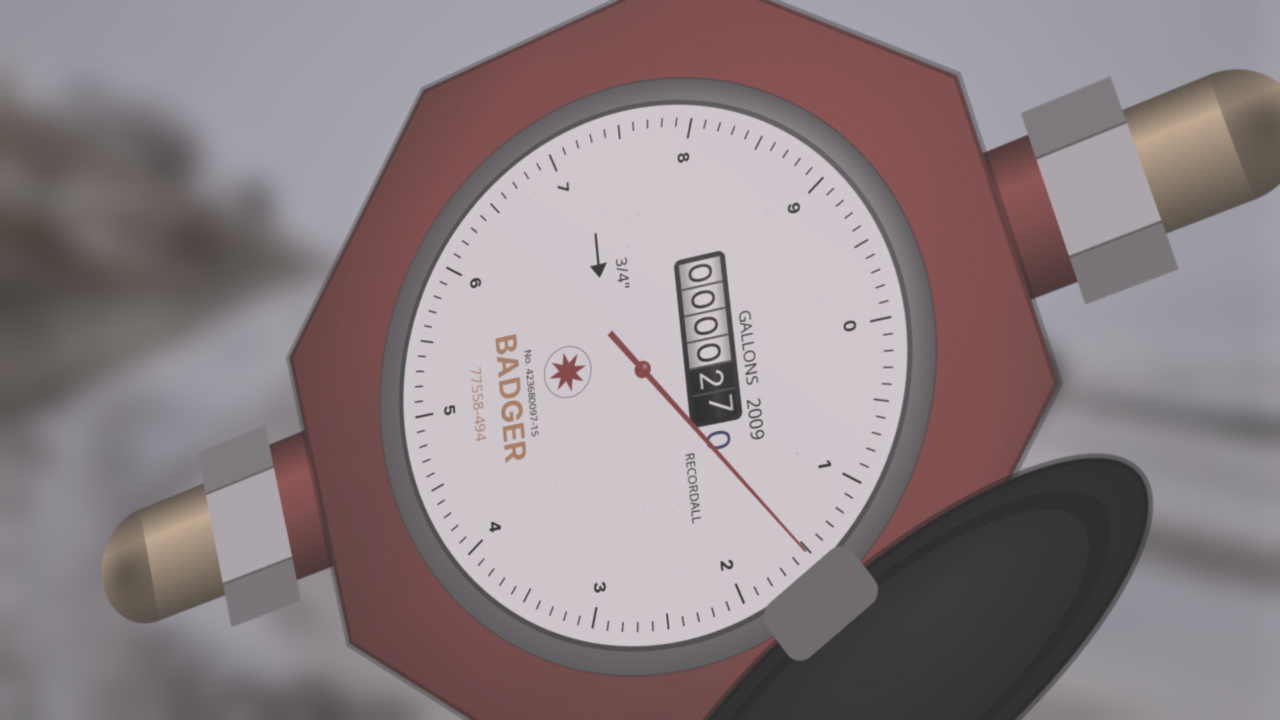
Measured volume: 271.5 (gal)
